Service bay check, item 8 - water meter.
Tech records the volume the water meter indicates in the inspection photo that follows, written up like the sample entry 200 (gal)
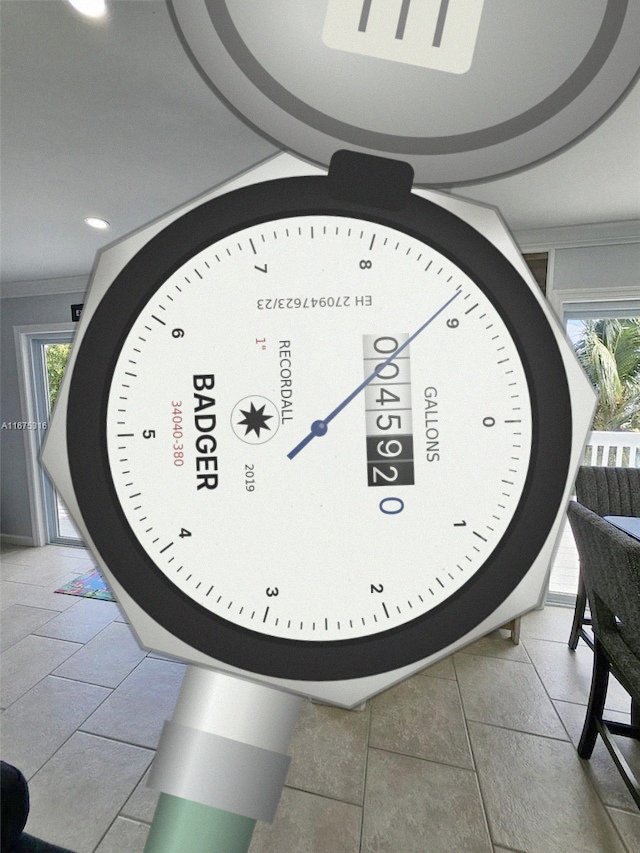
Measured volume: 45918.8 (gal)
